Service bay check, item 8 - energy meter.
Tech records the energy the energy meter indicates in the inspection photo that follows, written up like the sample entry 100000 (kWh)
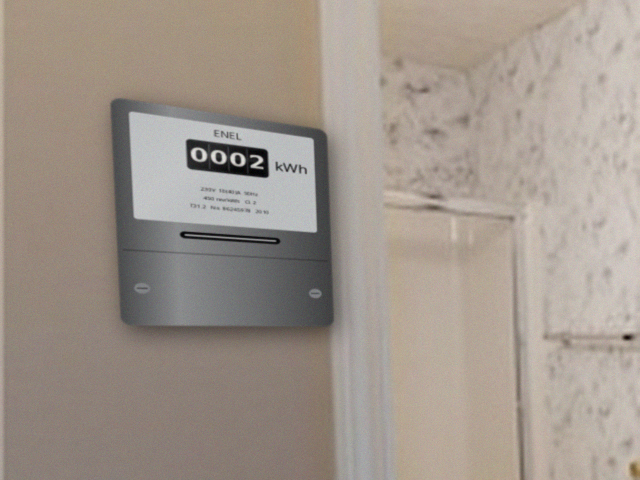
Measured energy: 2 (kWh)
